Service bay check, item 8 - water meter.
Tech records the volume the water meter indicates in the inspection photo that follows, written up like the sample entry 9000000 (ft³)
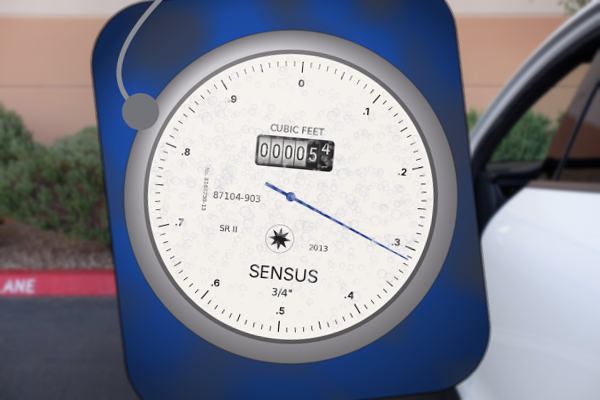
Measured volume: 54.31 (ft³)
